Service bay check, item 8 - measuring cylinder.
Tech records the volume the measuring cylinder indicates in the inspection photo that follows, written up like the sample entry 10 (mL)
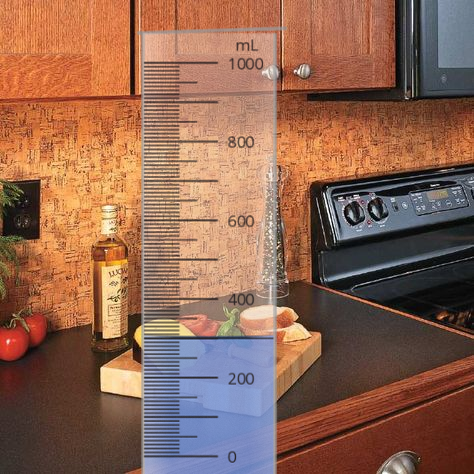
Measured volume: 300 (mL)
